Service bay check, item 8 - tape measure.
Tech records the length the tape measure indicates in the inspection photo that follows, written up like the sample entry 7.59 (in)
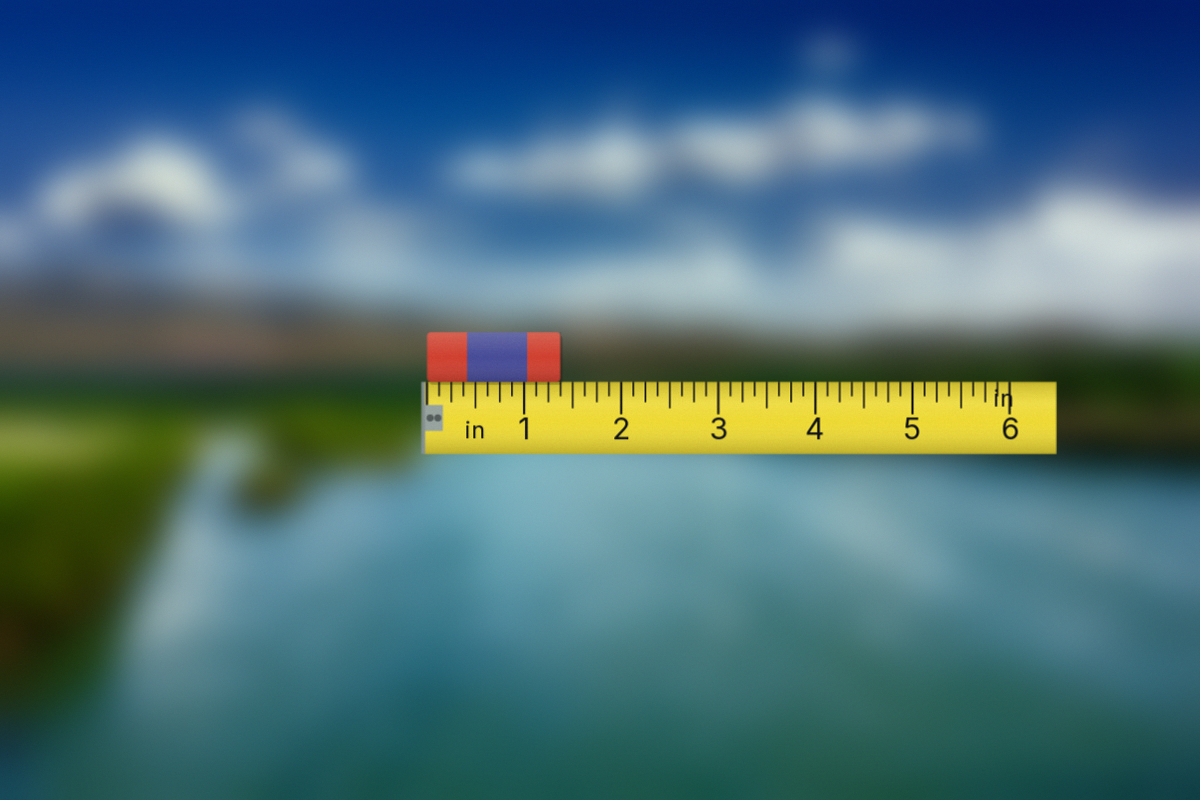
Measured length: 1.375 (in)
